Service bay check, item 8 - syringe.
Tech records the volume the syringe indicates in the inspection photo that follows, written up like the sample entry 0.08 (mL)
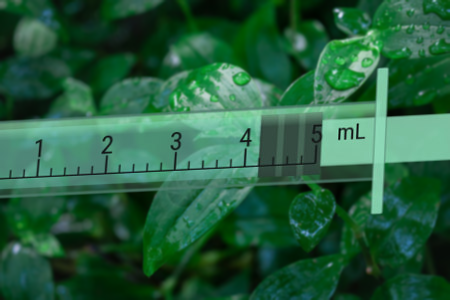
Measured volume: 4.2 (mL)
